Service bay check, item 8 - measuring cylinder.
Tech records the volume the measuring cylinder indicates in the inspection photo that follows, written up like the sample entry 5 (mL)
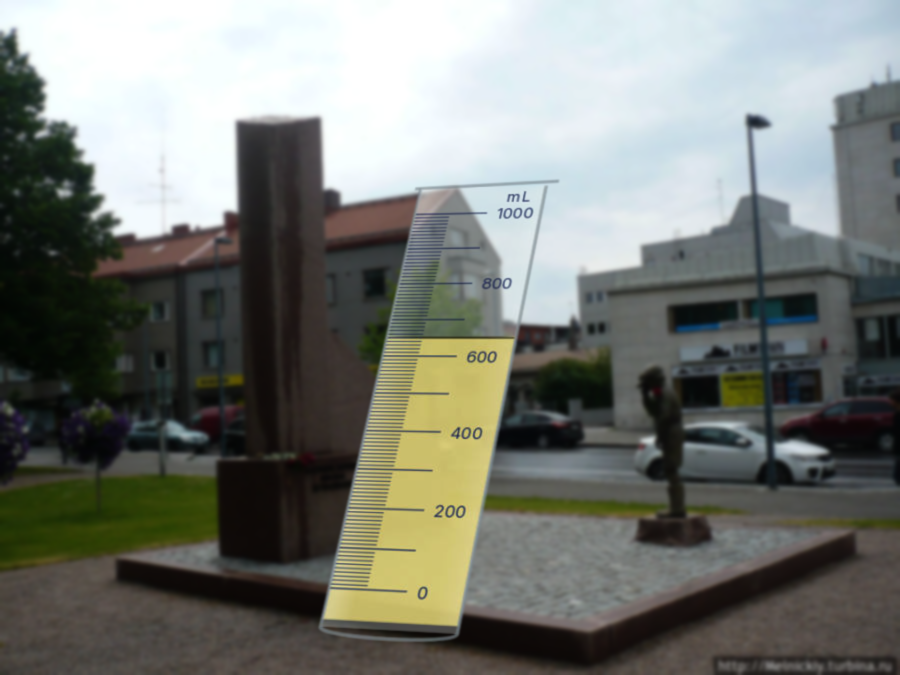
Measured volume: 650 (mL)
